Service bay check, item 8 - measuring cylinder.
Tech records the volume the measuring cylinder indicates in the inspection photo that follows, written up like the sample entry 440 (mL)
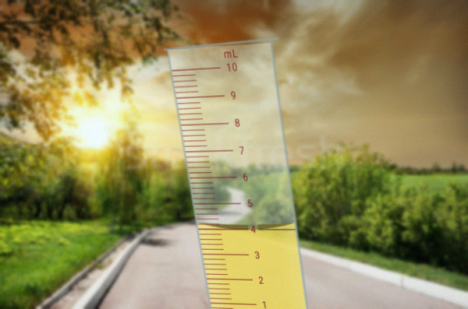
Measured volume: 4 (mL)
